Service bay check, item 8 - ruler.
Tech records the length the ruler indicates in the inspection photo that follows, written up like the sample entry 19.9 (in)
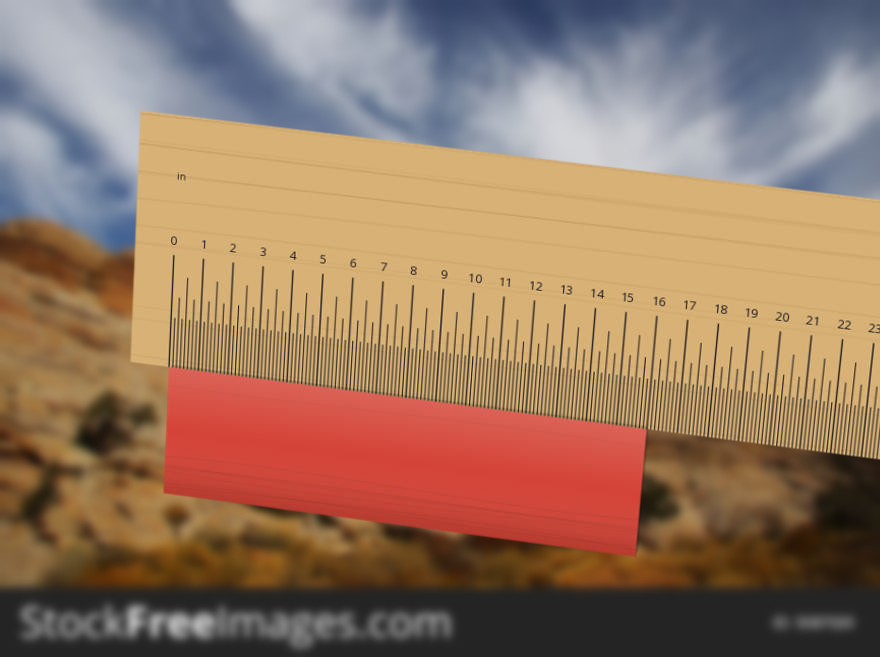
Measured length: 16 (in)
